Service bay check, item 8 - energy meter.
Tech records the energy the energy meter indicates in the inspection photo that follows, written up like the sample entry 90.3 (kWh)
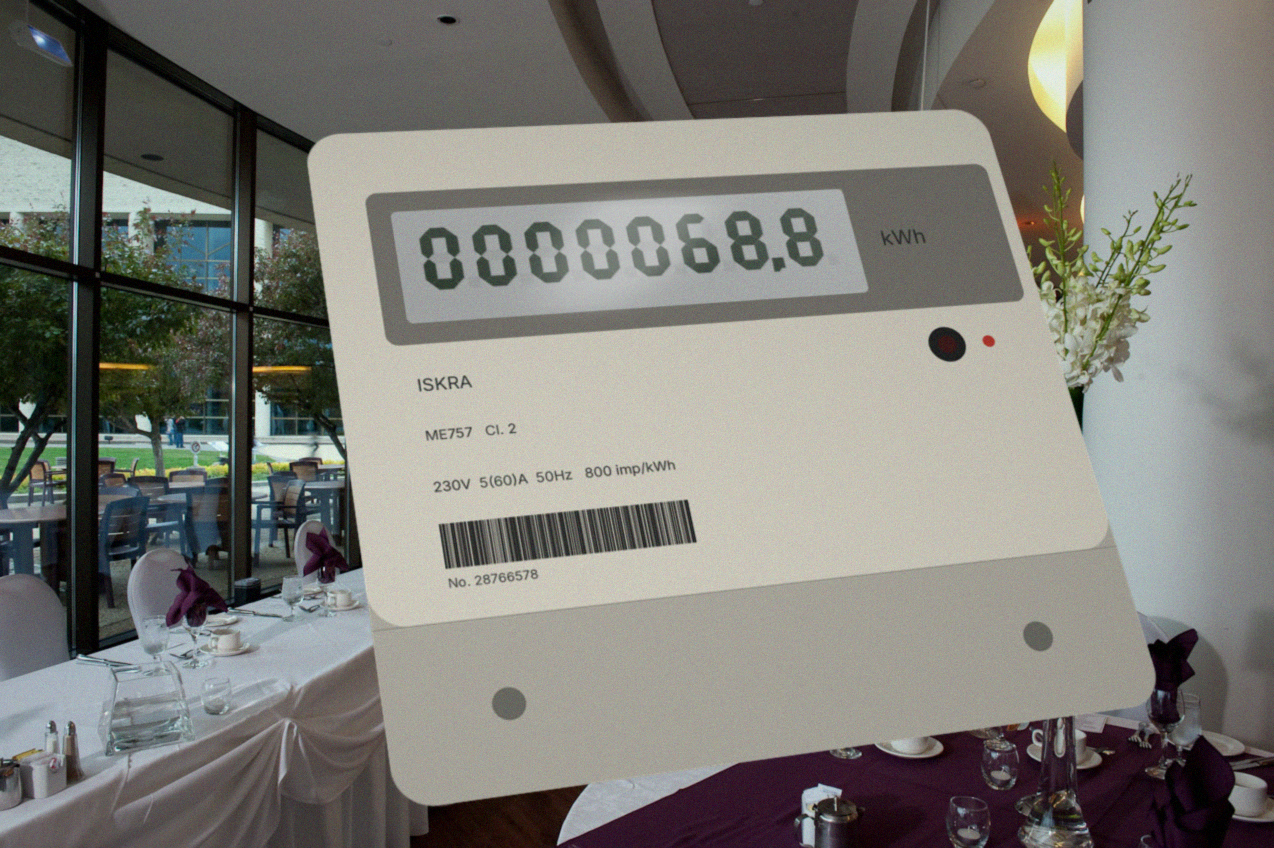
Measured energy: 68.8 (kWh)
